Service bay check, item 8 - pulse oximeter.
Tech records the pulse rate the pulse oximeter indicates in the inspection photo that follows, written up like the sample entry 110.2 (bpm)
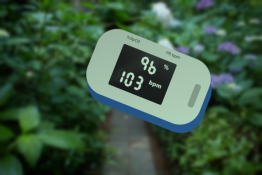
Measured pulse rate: 103 (bpm)
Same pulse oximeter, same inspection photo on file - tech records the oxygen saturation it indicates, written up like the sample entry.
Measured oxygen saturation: 96 (%)
